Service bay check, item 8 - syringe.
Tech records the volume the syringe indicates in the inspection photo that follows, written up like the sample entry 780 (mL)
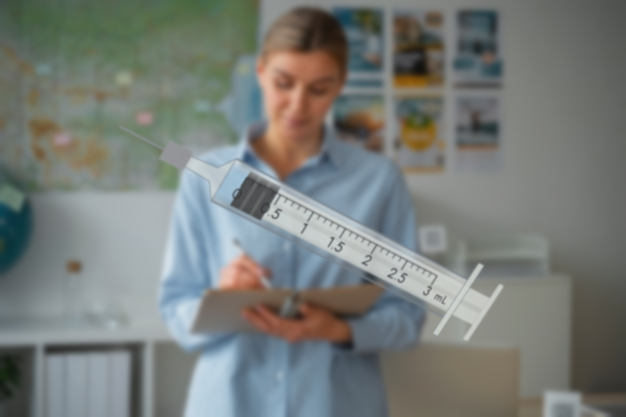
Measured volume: 0 (mL)
